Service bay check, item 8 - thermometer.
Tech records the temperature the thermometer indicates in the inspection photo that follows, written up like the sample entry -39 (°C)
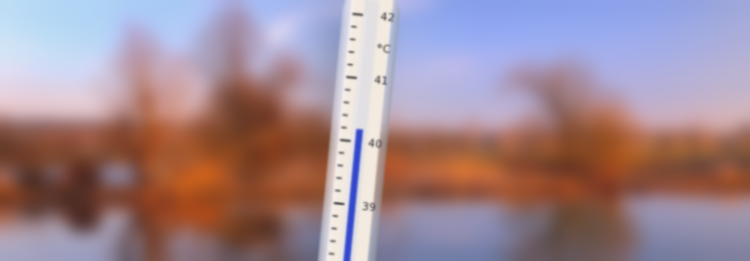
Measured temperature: 40.2 (°C)
